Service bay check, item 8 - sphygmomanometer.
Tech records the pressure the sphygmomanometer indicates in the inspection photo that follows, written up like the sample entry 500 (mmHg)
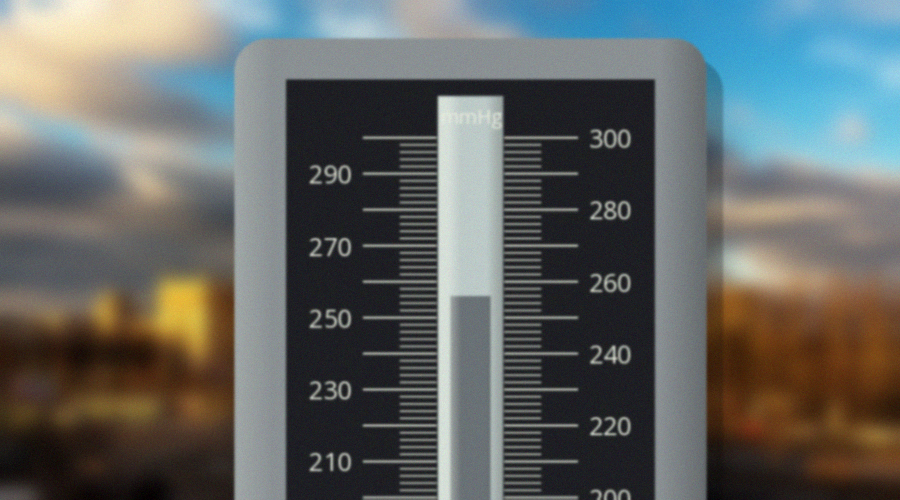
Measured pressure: 256 (mmHg)
